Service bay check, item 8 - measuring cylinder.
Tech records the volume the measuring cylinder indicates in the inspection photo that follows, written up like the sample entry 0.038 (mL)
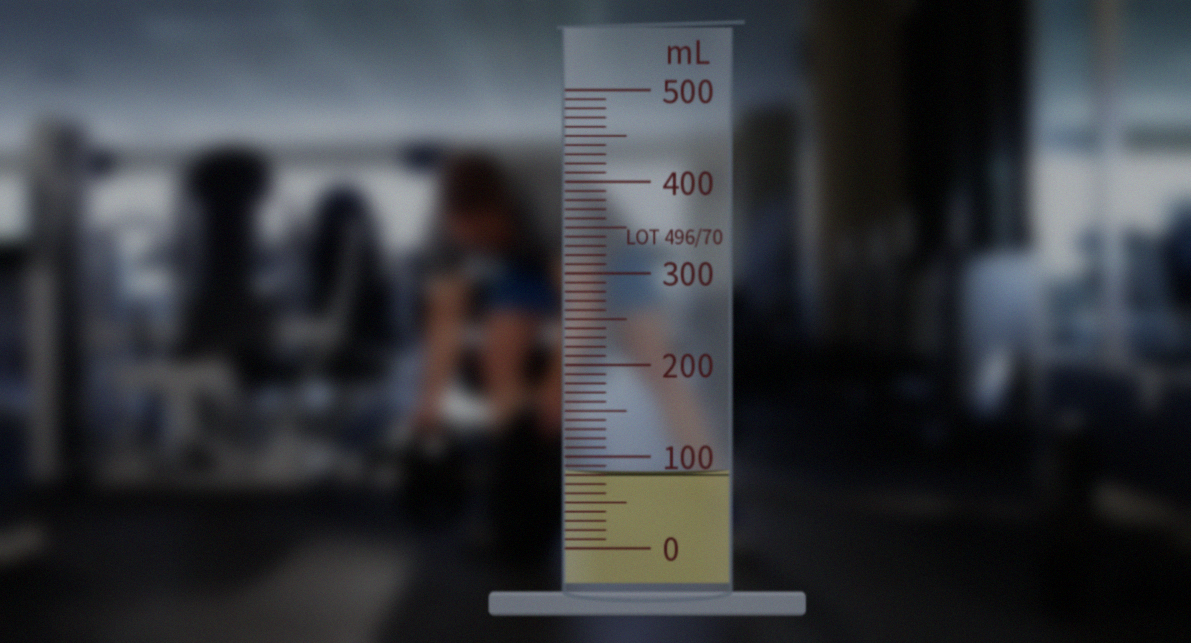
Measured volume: 80 (mL)
